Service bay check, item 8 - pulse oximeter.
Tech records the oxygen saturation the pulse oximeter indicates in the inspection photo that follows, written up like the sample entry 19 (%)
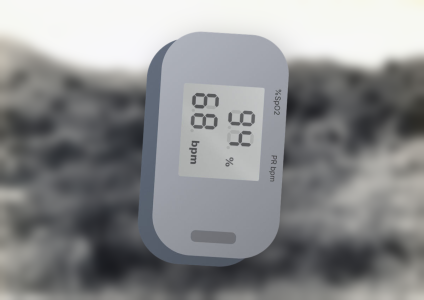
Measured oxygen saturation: 94 (%)
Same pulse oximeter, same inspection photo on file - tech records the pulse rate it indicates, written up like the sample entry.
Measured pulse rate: 68 (bpm)
